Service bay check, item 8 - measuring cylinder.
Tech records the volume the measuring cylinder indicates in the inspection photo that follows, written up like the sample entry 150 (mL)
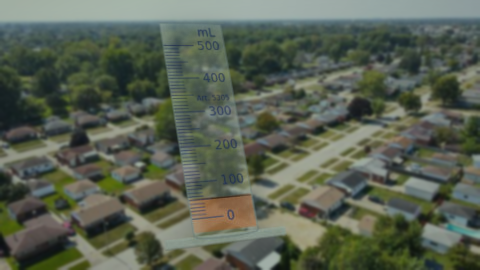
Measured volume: 50 (mL)
